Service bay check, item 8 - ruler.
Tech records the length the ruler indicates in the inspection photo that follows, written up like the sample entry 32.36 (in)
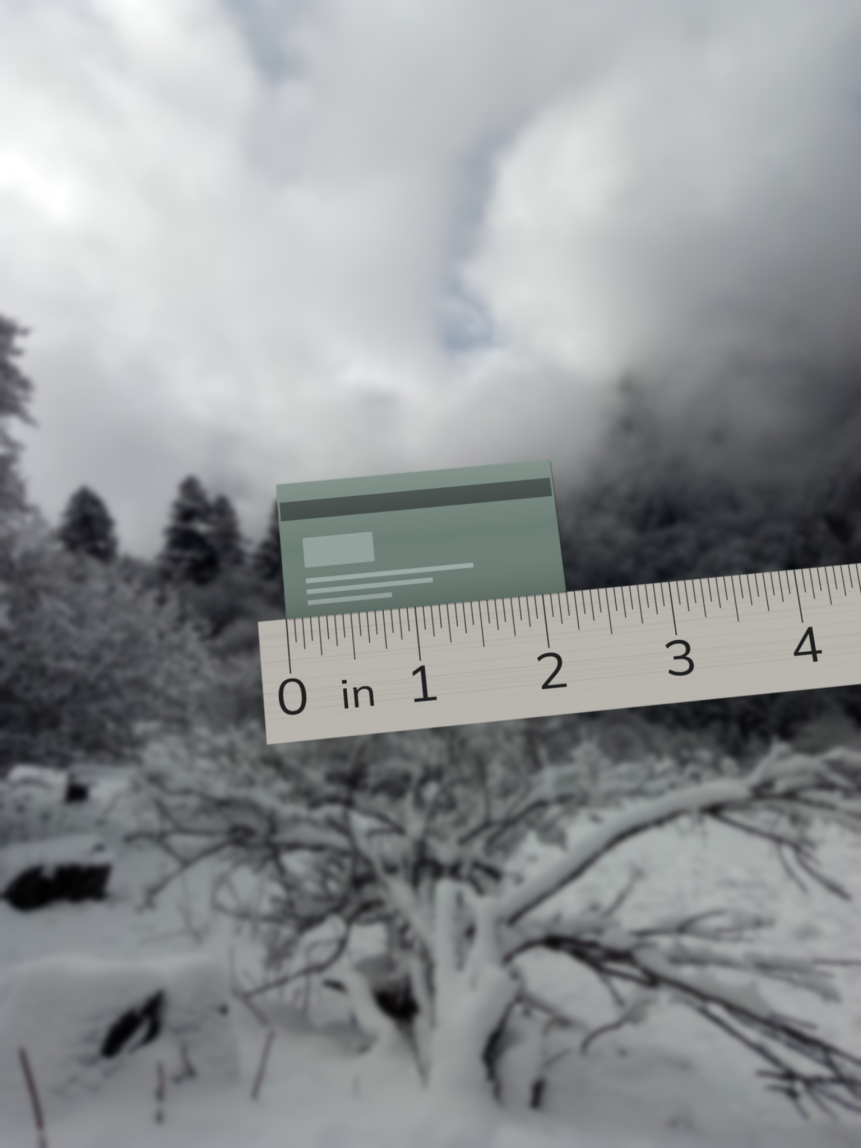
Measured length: 2.1875 (in)
